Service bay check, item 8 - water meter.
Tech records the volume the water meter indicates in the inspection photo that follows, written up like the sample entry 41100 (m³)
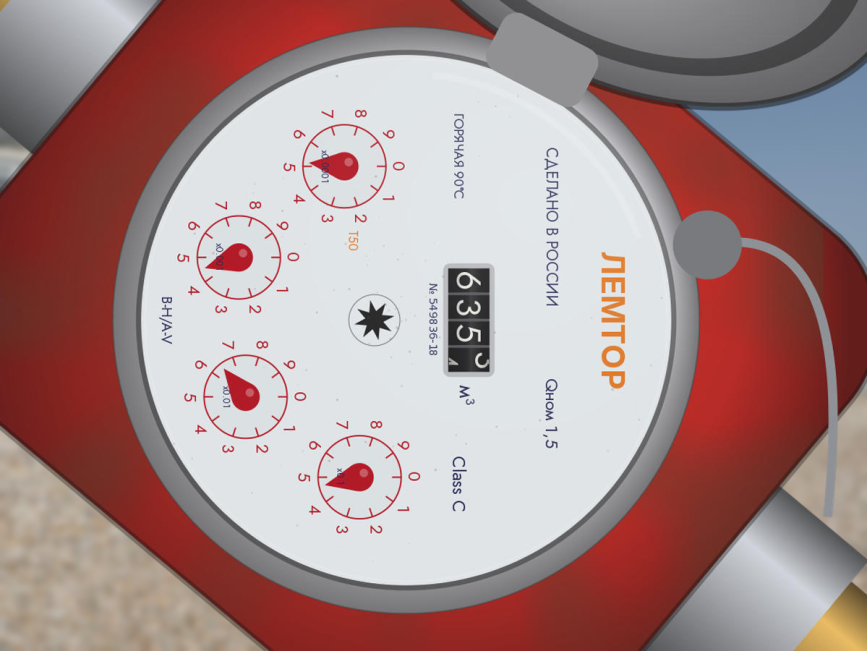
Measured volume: 6353.4645 (m³)
